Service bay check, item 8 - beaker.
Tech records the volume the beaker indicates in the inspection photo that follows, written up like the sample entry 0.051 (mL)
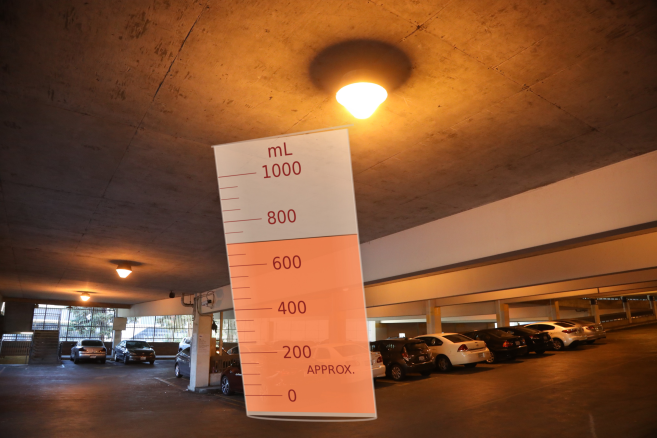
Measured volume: 700 (mL)
